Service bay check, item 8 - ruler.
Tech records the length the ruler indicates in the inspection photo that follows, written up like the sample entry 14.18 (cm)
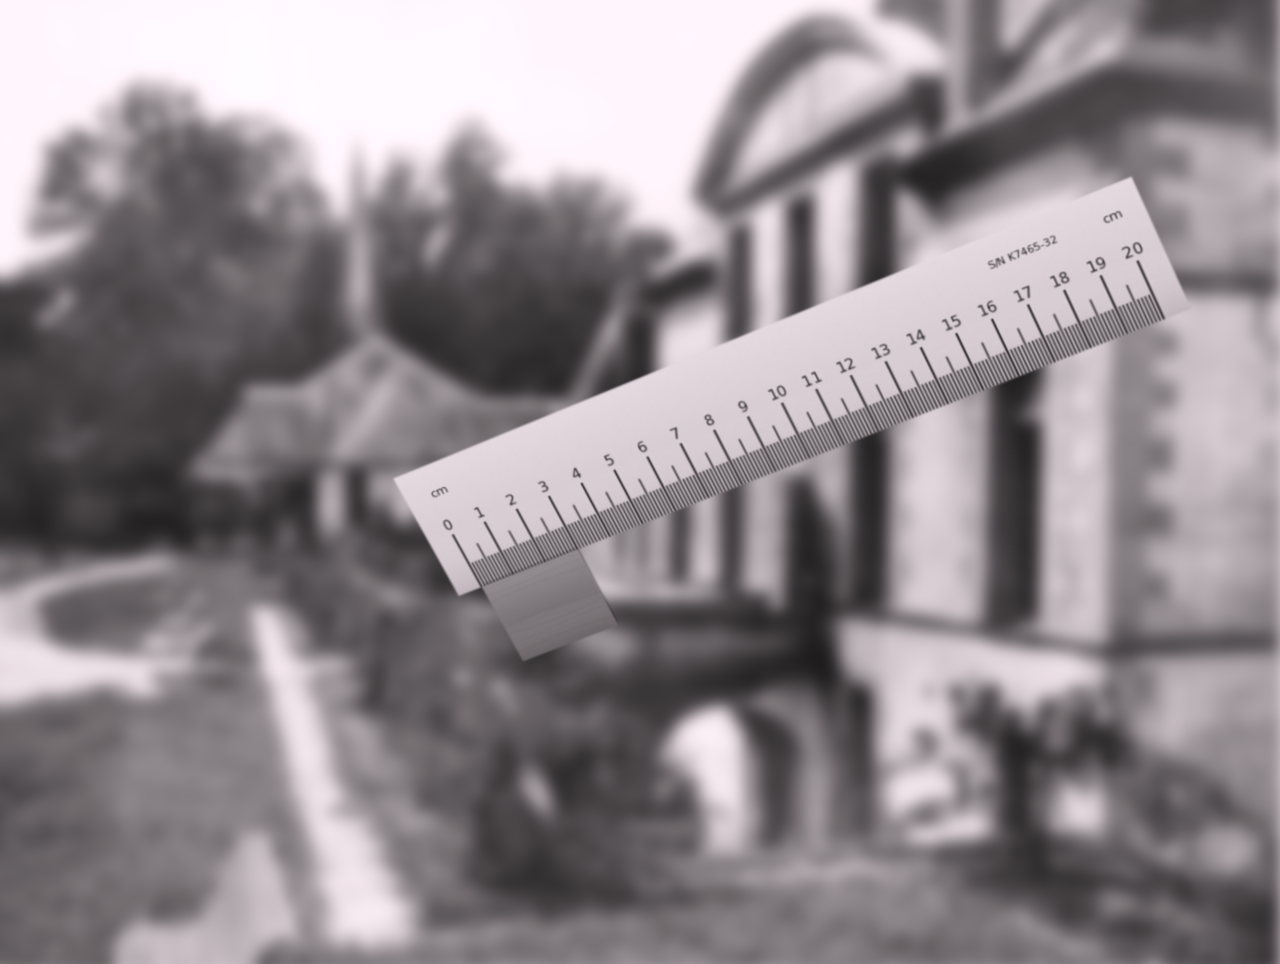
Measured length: 3 (cm)
